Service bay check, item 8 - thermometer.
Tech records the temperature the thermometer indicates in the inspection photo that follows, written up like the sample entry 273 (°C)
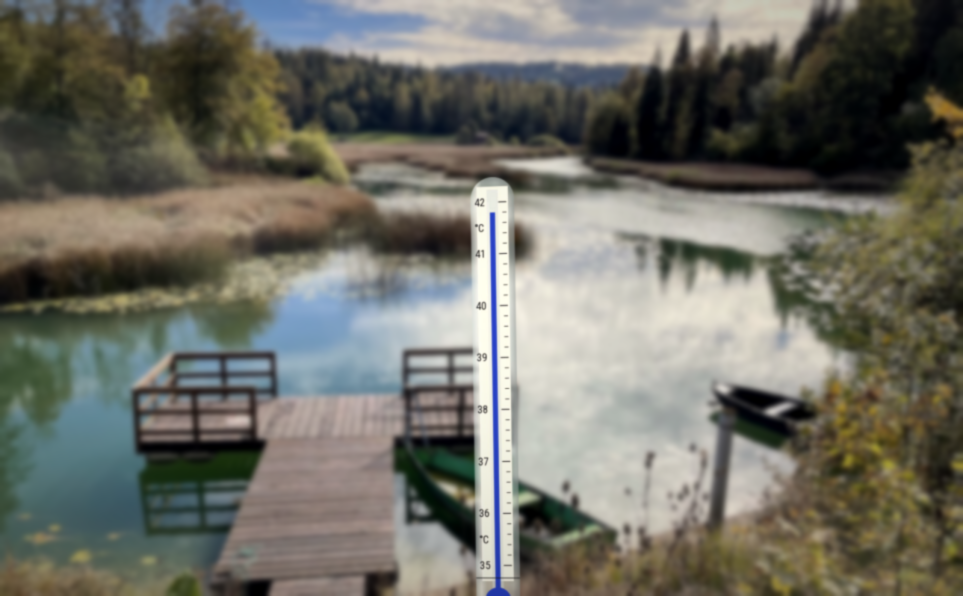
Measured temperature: 41.8 (°C)
